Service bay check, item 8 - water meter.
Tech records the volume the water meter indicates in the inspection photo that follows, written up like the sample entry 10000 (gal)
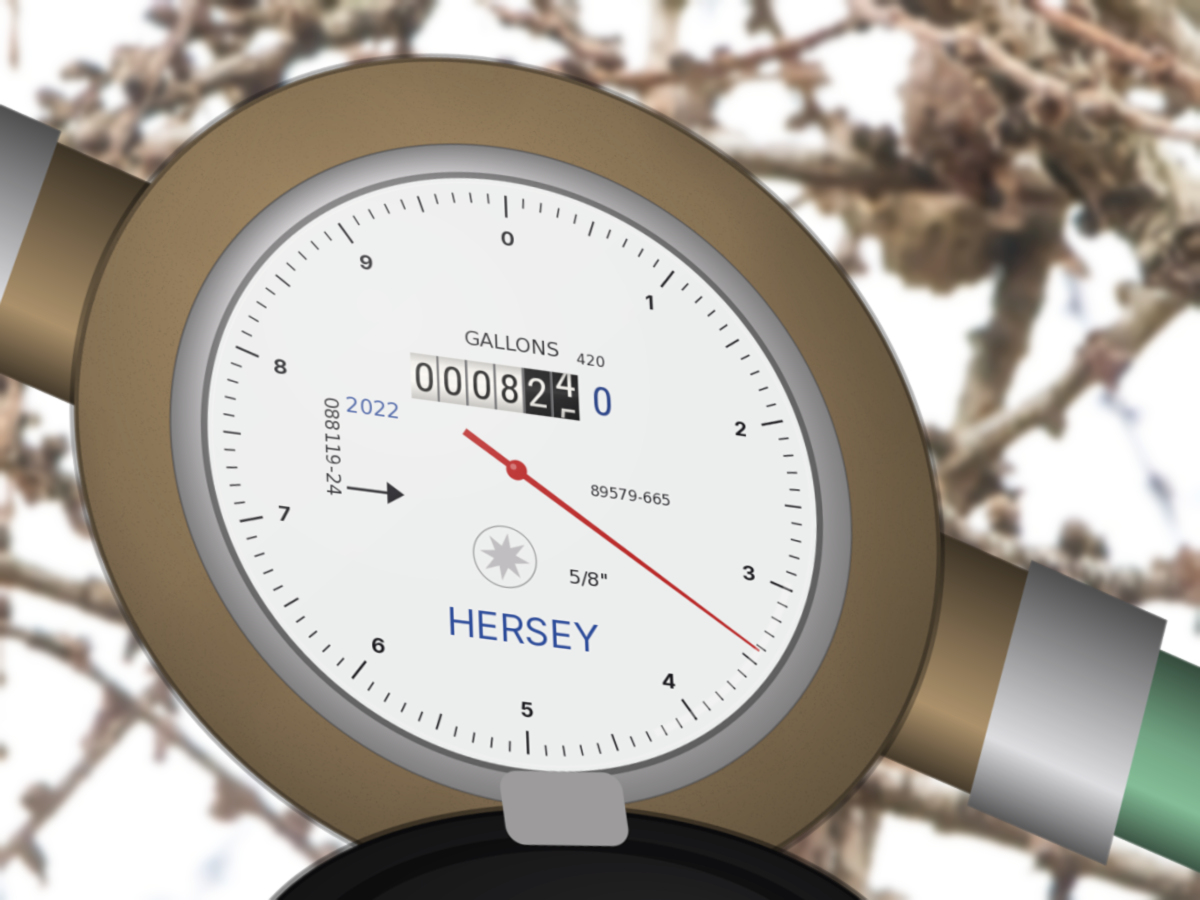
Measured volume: 8243.4 (gal)
